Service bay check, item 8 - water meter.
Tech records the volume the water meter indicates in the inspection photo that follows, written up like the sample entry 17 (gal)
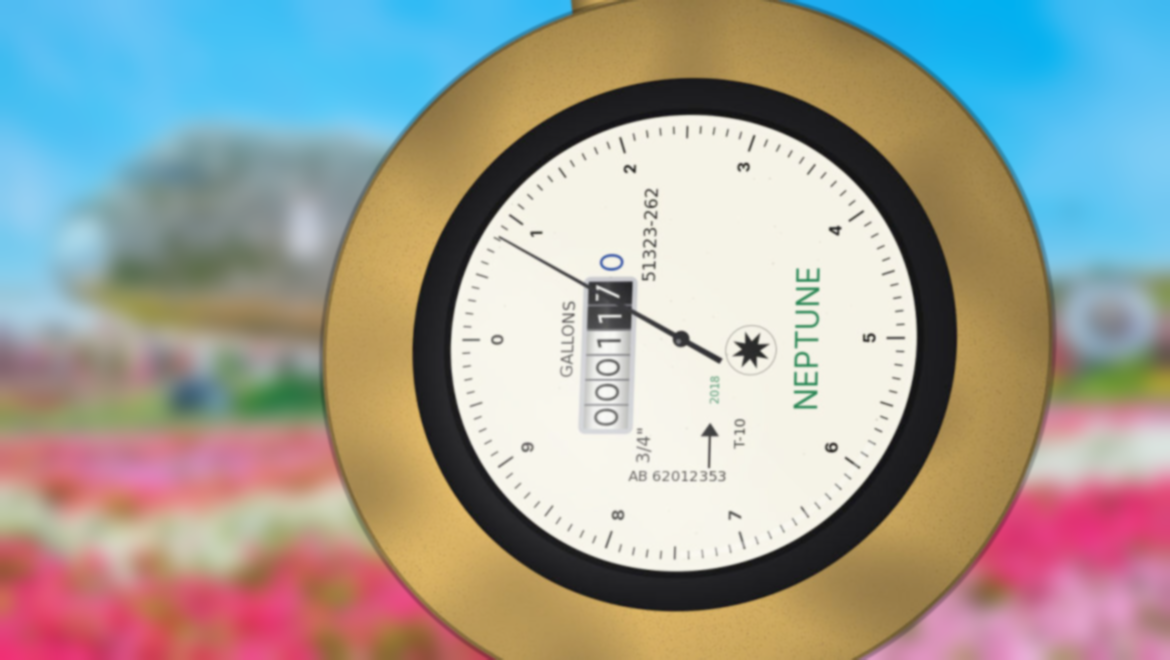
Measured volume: 1170.8 (gal)
